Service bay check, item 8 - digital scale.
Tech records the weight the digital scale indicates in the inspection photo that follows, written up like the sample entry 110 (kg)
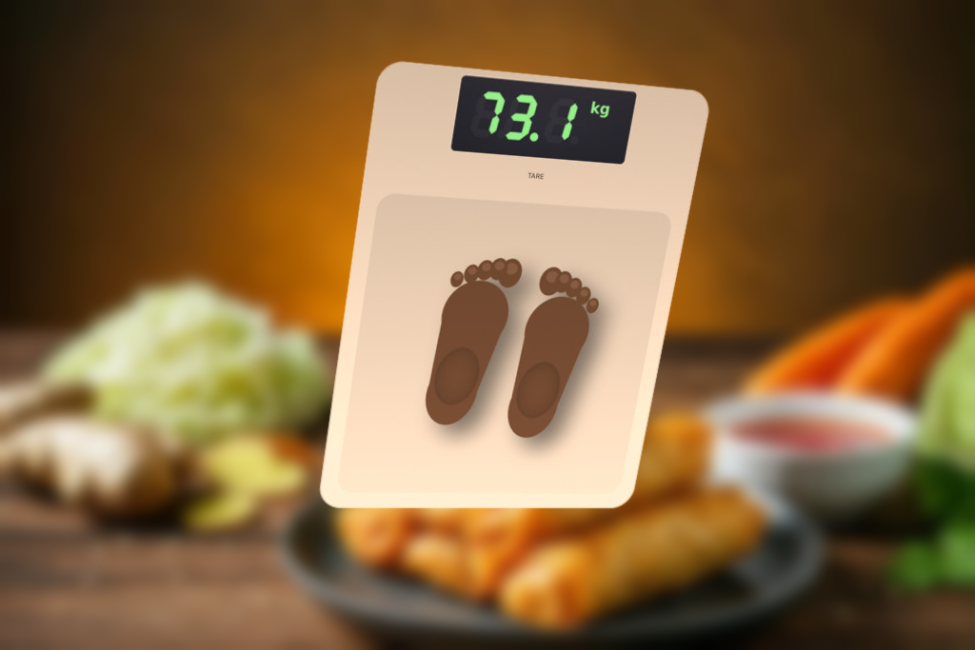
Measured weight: 73.1 (kg)
